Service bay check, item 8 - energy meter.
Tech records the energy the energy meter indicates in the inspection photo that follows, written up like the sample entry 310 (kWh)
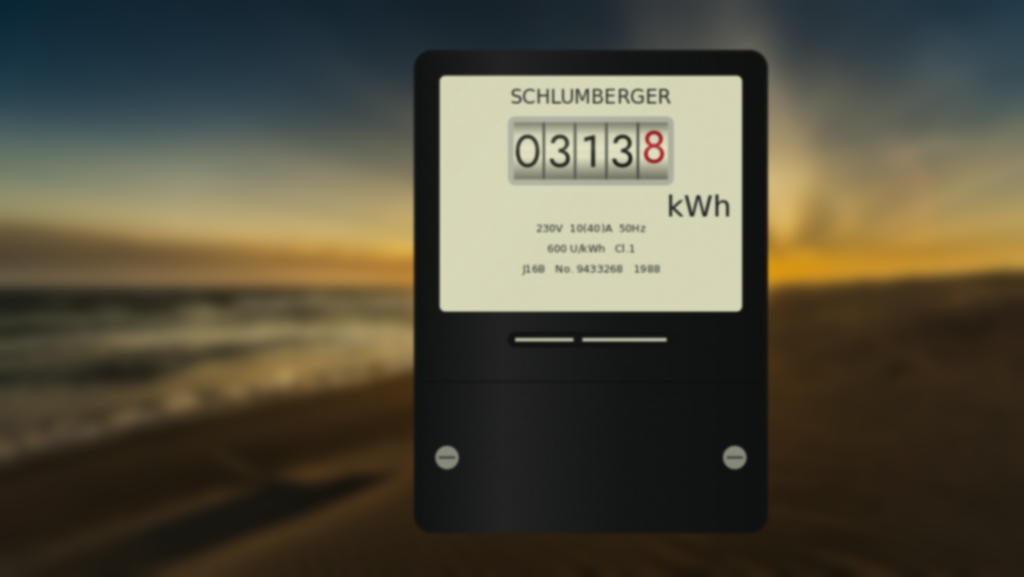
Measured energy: 313.8 (kWh)
